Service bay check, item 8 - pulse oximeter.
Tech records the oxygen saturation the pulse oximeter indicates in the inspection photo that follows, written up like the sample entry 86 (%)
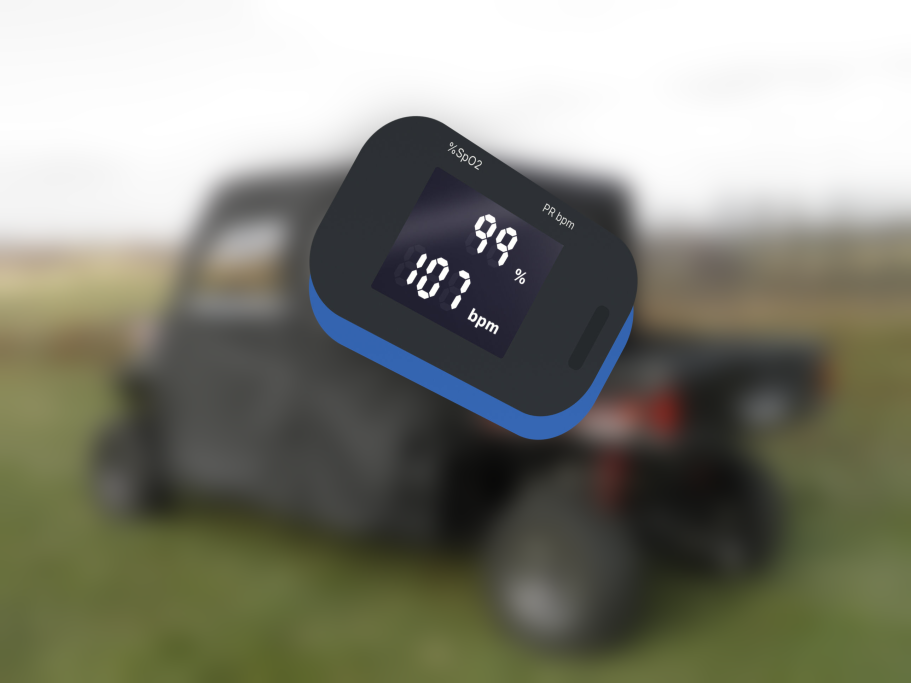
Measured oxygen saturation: 99 (%)
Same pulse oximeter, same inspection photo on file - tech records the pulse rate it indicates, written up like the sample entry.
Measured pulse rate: 107 (bpm)
